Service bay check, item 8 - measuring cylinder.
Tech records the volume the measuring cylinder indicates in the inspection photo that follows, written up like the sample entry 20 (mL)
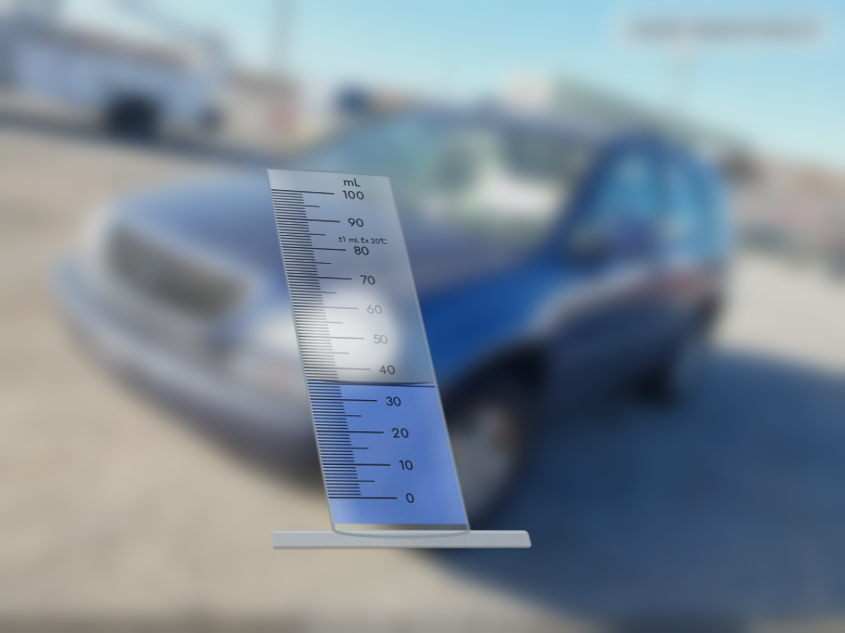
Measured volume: 35 (mL)
